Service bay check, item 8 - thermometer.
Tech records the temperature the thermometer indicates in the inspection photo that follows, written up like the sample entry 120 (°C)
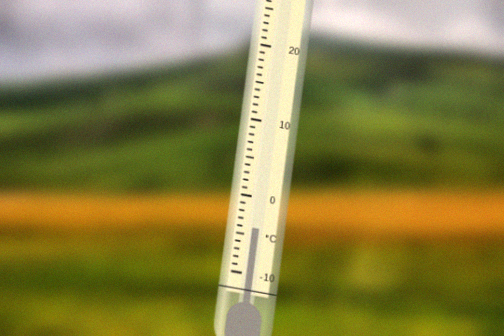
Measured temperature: -4 (°C)
